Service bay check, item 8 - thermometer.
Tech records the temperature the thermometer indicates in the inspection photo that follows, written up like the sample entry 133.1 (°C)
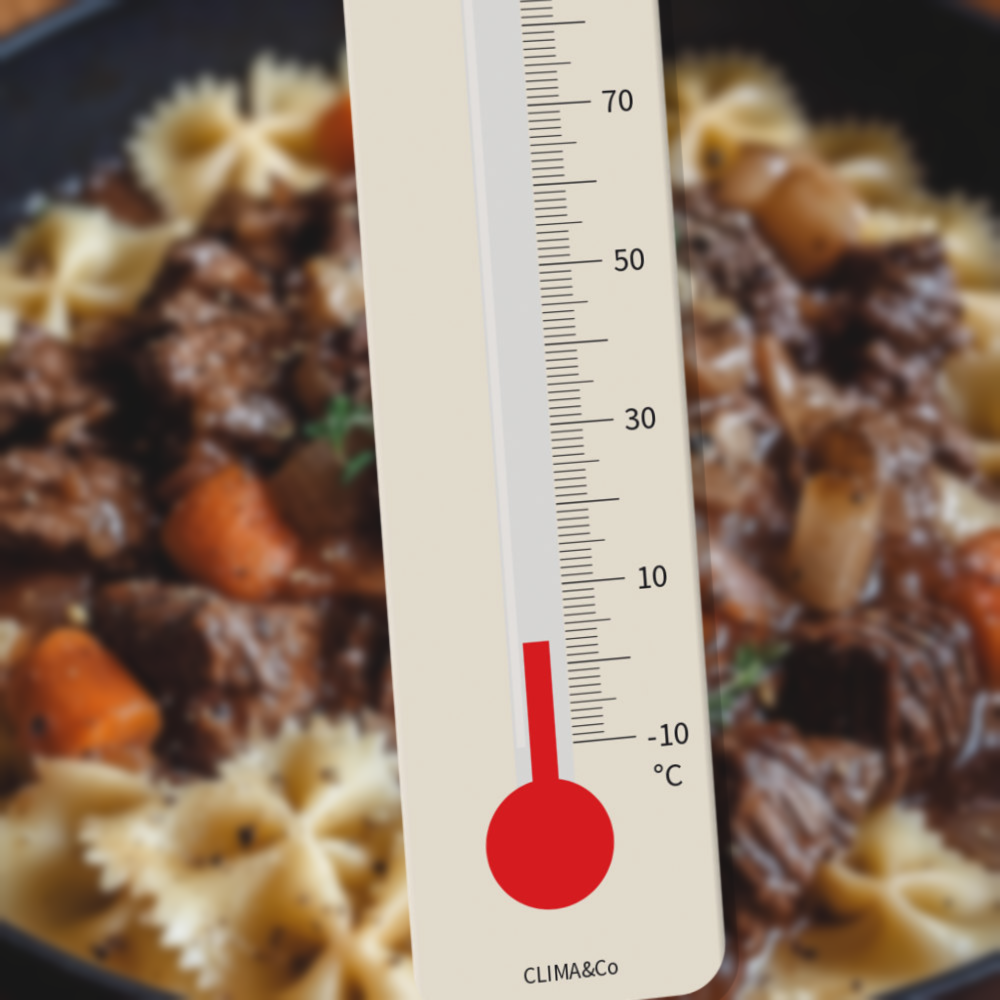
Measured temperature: 3 (°C)
